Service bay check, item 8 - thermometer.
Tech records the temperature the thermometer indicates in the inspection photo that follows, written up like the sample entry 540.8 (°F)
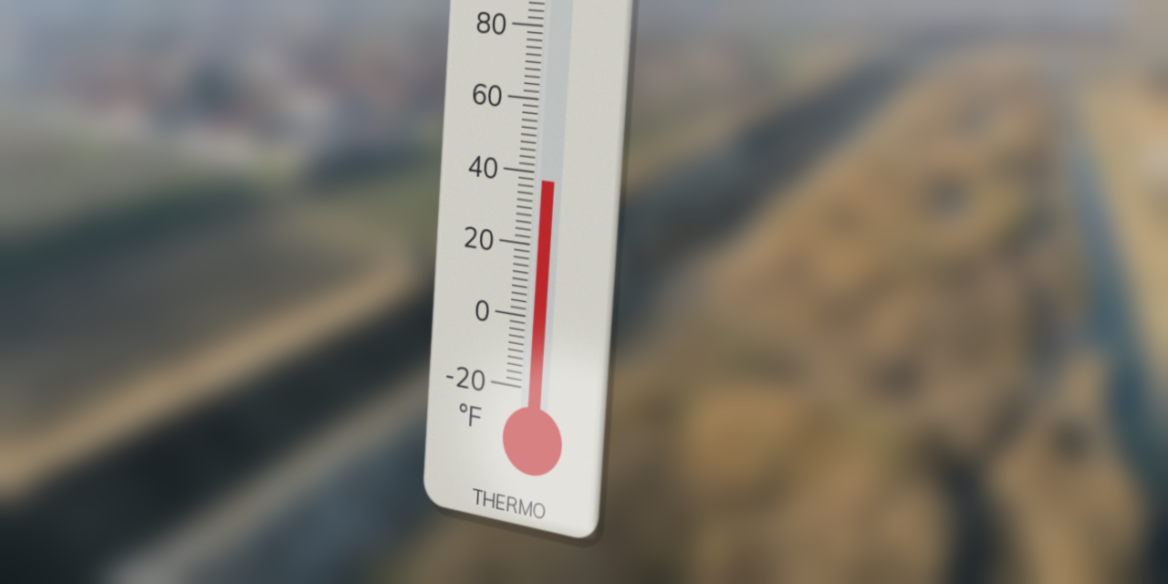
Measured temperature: 38 (°F)
